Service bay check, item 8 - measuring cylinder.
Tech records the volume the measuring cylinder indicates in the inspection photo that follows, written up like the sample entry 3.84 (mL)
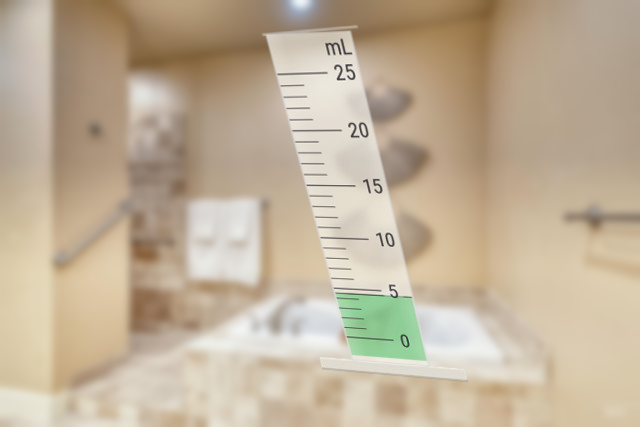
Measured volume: 4.5 (mL)
